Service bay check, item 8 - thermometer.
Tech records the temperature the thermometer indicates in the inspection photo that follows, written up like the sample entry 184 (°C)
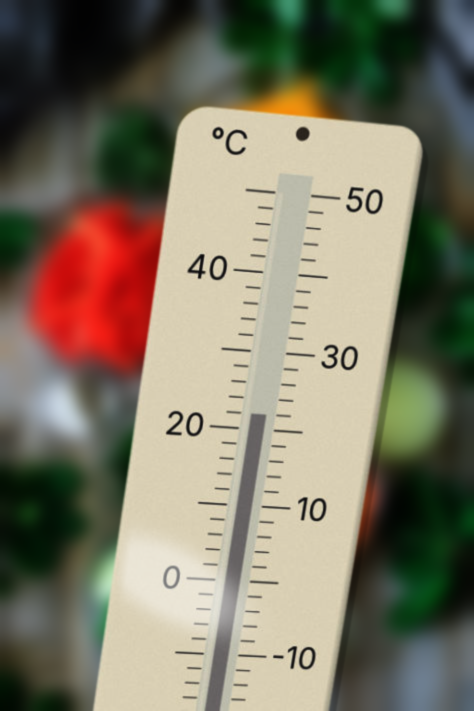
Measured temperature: 22 (°C)
